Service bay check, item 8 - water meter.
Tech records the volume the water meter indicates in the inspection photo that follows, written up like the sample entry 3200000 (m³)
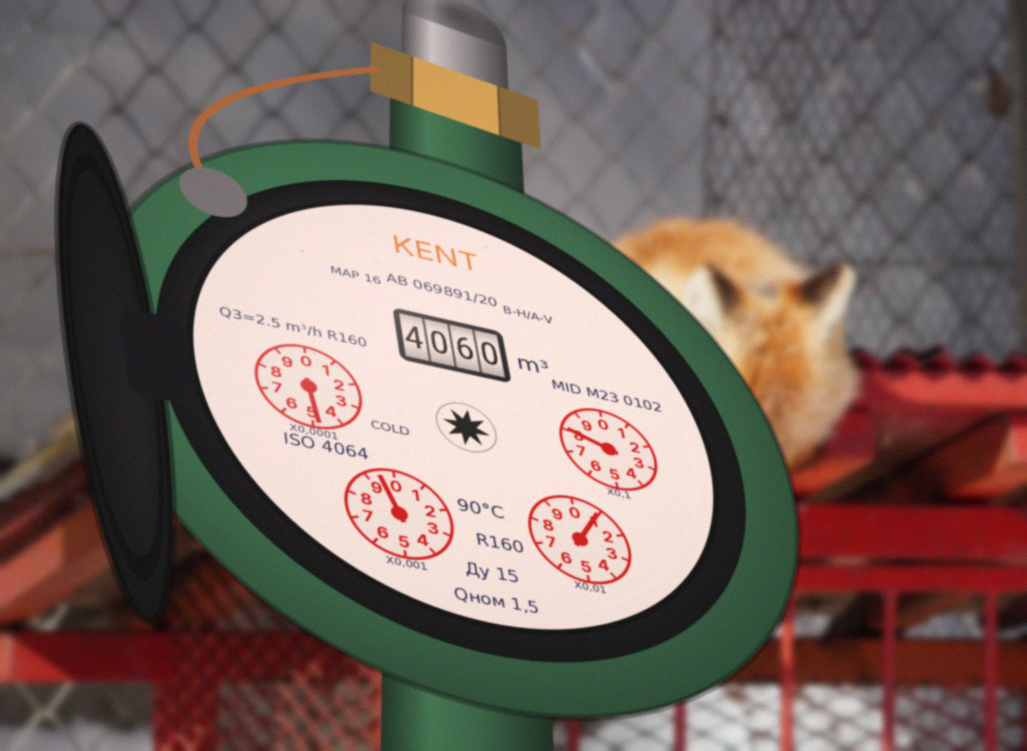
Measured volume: 4060.8094 (m³)
